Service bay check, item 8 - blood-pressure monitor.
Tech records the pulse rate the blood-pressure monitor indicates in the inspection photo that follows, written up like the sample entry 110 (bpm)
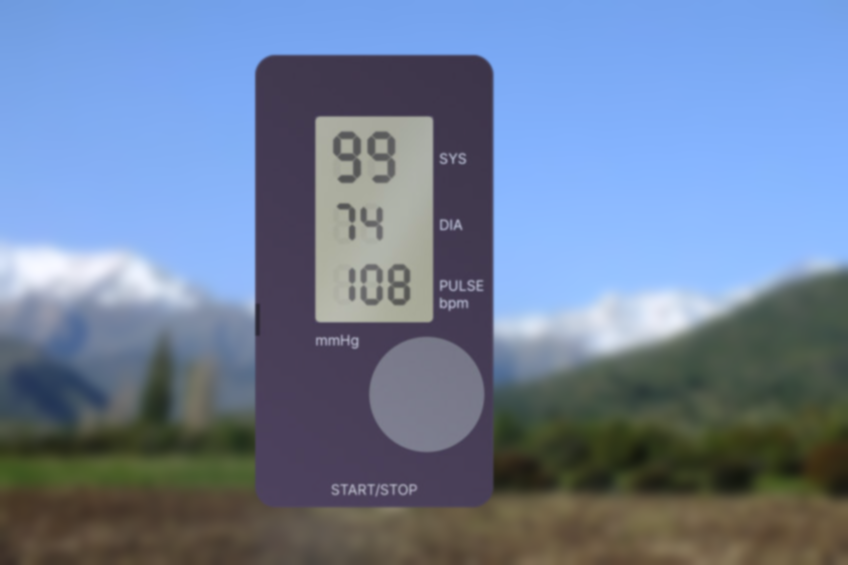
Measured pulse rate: 108 (bpm)
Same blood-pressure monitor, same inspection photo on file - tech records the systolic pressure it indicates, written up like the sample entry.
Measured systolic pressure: 99 (mmHg)
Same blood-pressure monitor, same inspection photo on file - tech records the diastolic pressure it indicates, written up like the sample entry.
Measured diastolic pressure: 74 (mmHg)
